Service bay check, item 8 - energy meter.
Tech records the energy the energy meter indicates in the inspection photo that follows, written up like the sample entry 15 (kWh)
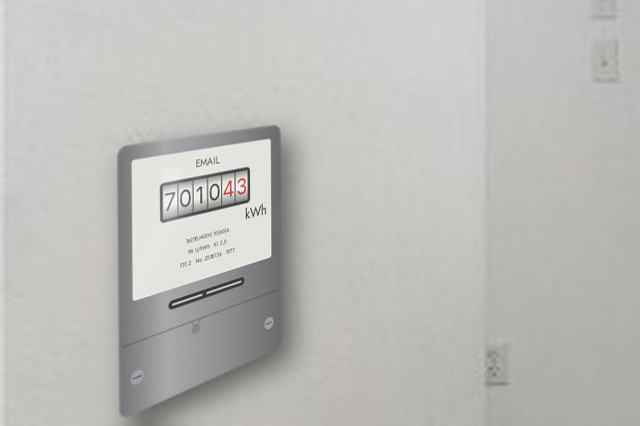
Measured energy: 7010.43 (kWh)
